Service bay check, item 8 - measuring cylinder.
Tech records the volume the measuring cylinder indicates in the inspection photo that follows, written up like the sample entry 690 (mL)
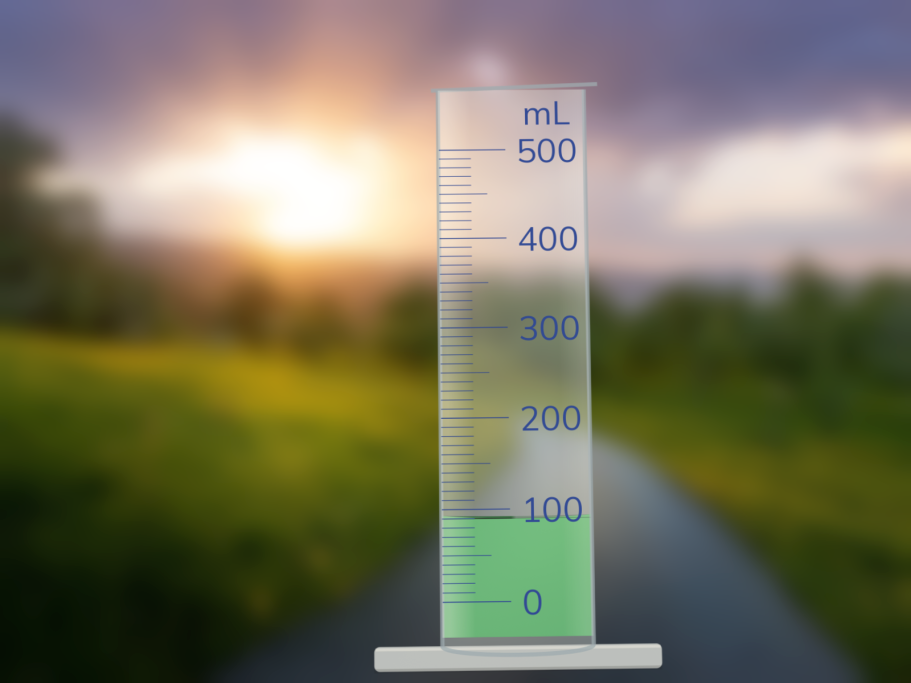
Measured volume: 90 (mL)
